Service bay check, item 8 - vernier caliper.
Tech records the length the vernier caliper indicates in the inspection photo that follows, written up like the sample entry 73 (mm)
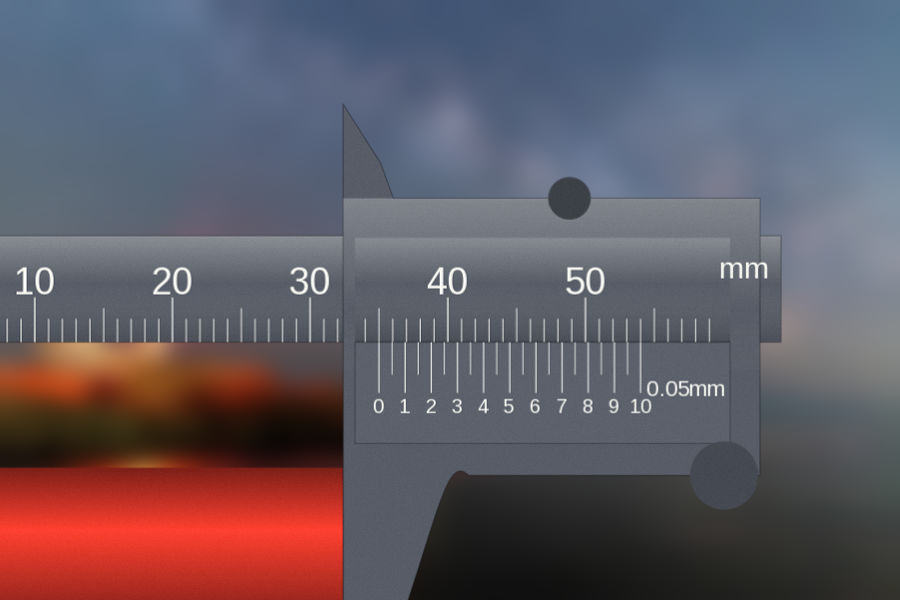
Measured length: 35.0 (mm)
